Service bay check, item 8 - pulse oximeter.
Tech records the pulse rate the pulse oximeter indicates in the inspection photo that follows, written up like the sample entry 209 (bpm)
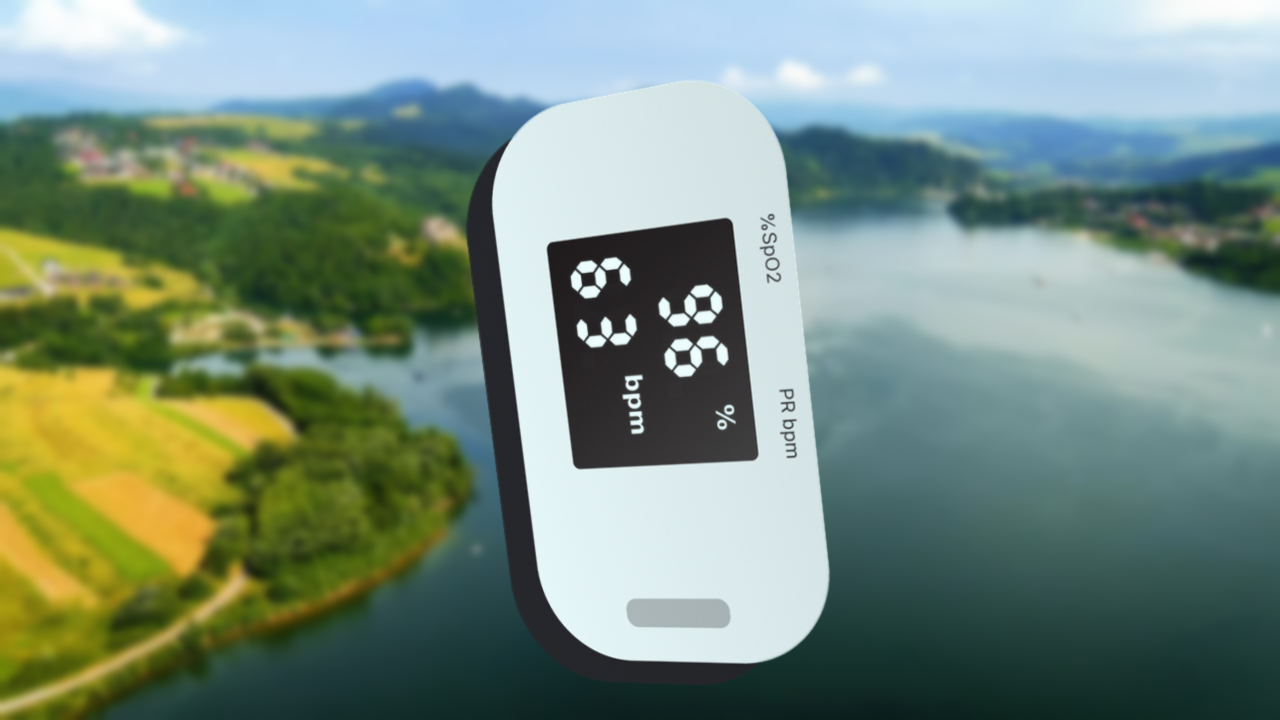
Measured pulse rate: 63 (bpm)
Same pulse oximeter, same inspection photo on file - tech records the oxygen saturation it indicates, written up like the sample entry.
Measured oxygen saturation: 96 (%)
